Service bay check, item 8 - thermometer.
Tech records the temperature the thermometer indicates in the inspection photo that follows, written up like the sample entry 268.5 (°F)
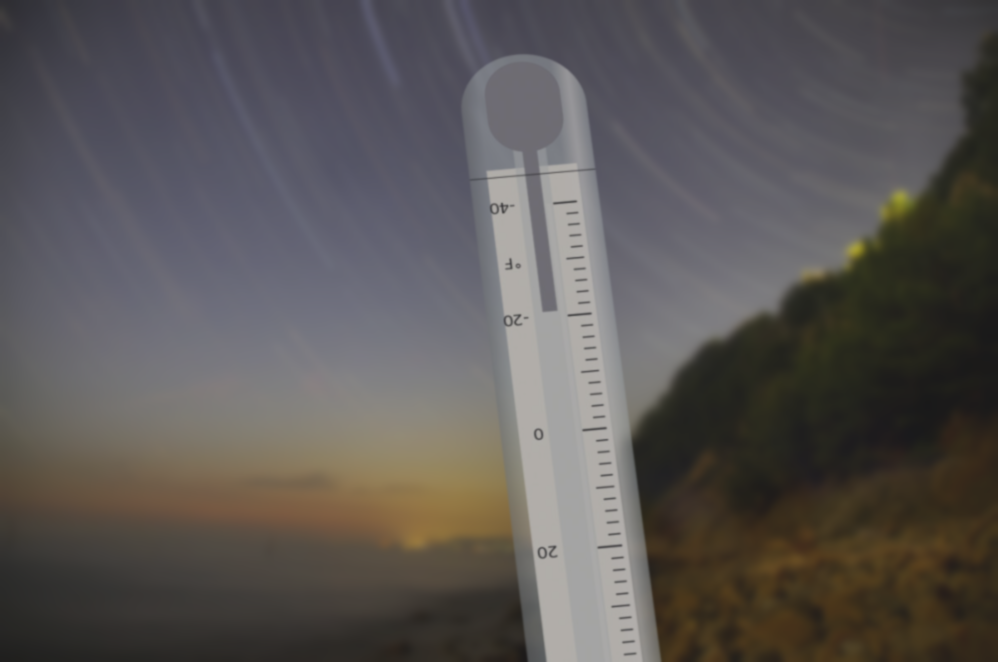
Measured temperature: -21 (°F)
